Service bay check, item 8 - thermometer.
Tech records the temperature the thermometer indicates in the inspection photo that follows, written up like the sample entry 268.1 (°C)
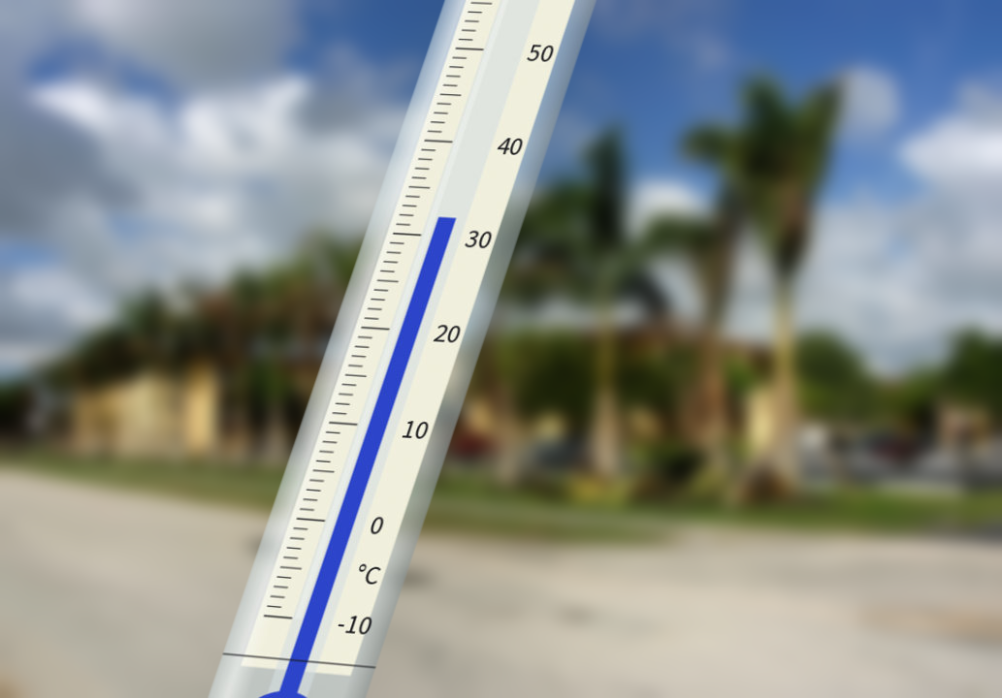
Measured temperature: 32 (°C)
